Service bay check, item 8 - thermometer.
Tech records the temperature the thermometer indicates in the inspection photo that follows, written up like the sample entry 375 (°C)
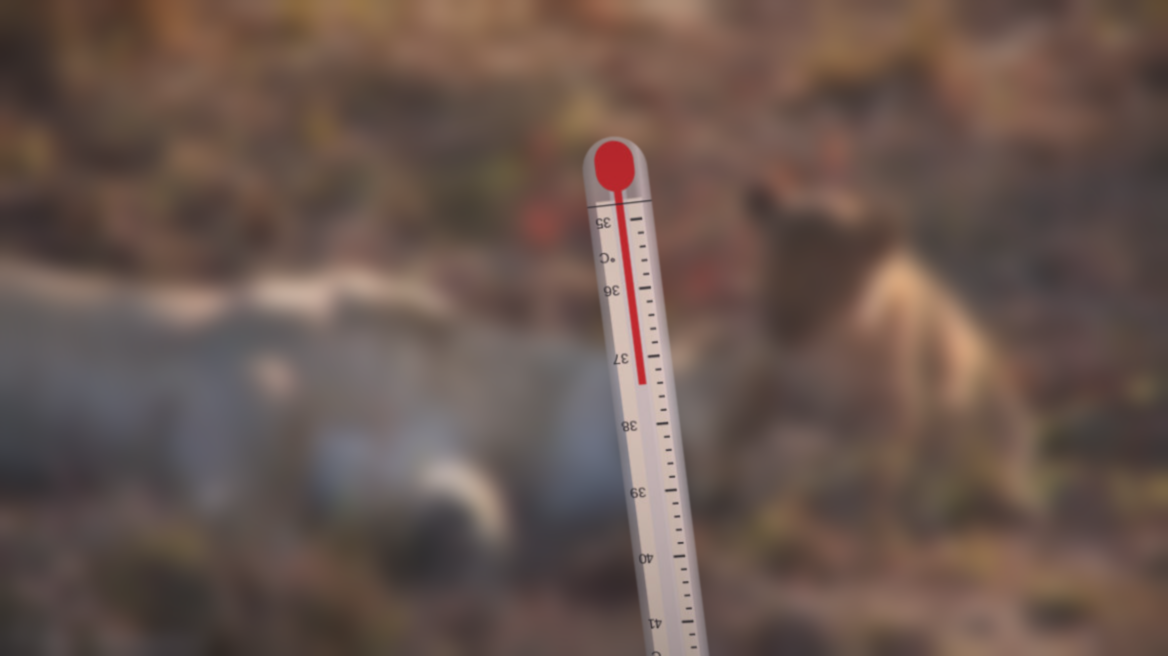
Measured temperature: 37.4 (°C)
